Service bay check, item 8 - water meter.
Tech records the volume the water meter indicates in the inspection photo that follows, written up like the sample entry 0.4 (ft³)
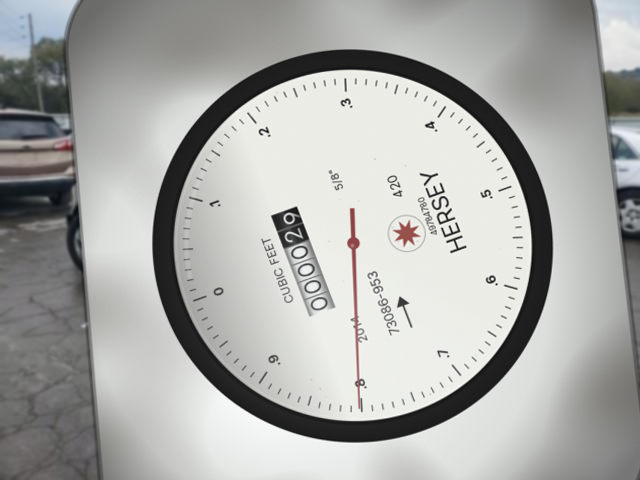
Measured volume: 28.80 (ft³)
